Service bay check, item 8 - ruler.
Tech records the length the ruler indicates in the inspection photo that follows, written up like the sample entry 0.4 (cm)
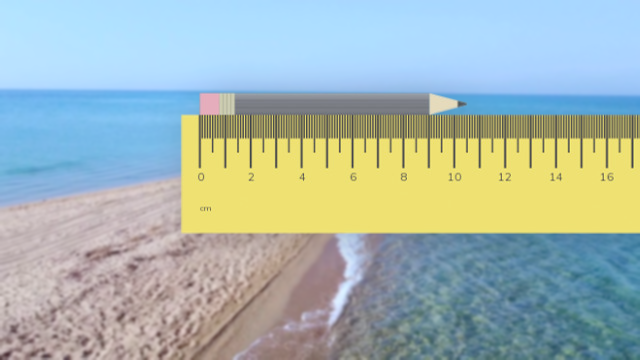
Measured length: 10.5 (cm)
